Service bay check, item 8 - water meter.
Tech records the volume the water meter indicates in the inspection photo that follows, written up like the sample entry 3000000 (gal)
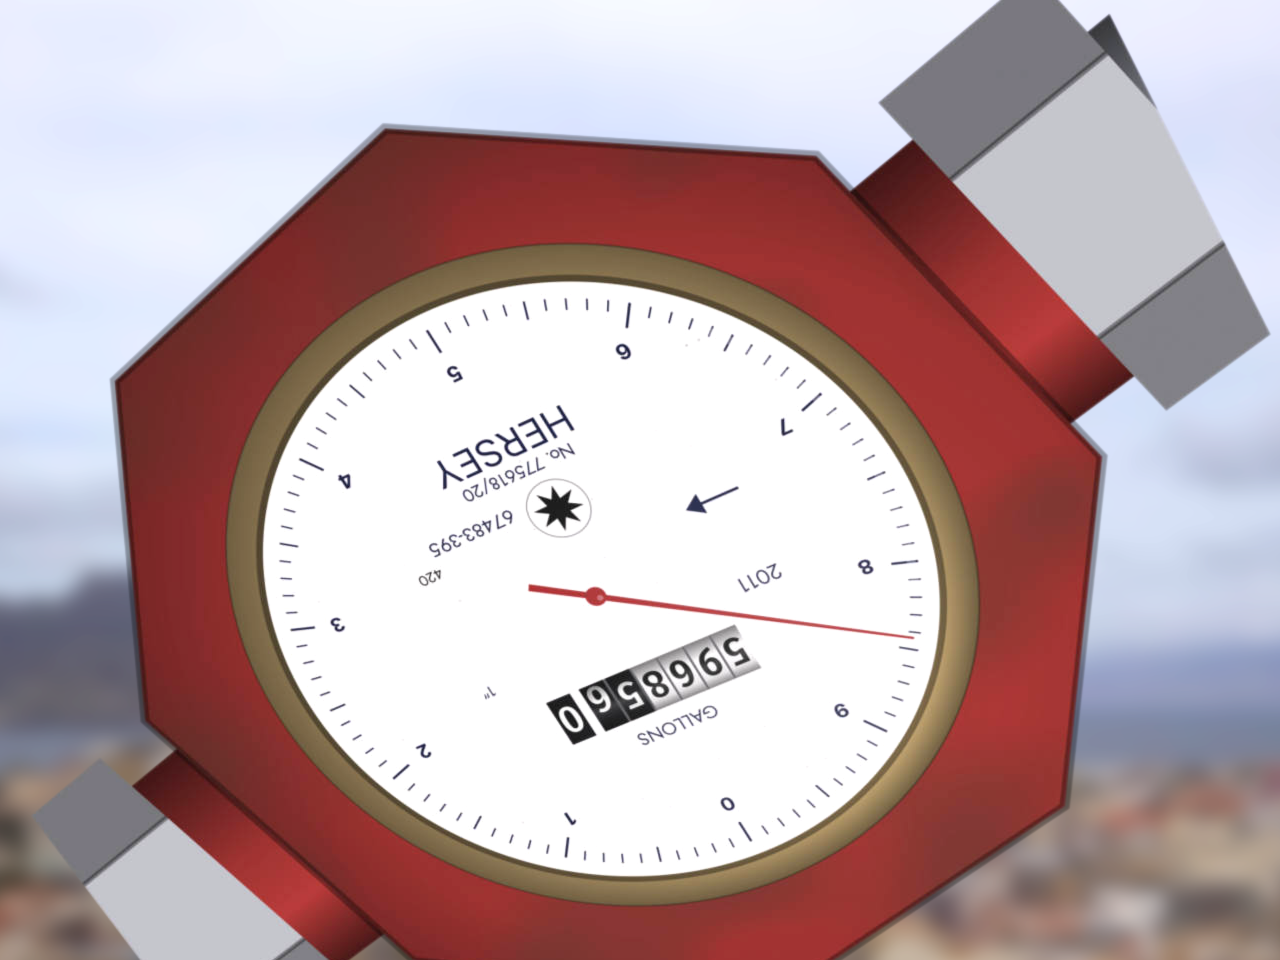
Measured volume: 5968558.4 (gal)
